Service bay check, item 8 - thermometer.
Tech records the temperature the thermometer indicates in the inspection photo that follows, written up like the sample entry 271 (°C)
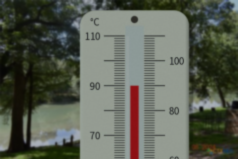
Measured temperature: 90 (°C)
